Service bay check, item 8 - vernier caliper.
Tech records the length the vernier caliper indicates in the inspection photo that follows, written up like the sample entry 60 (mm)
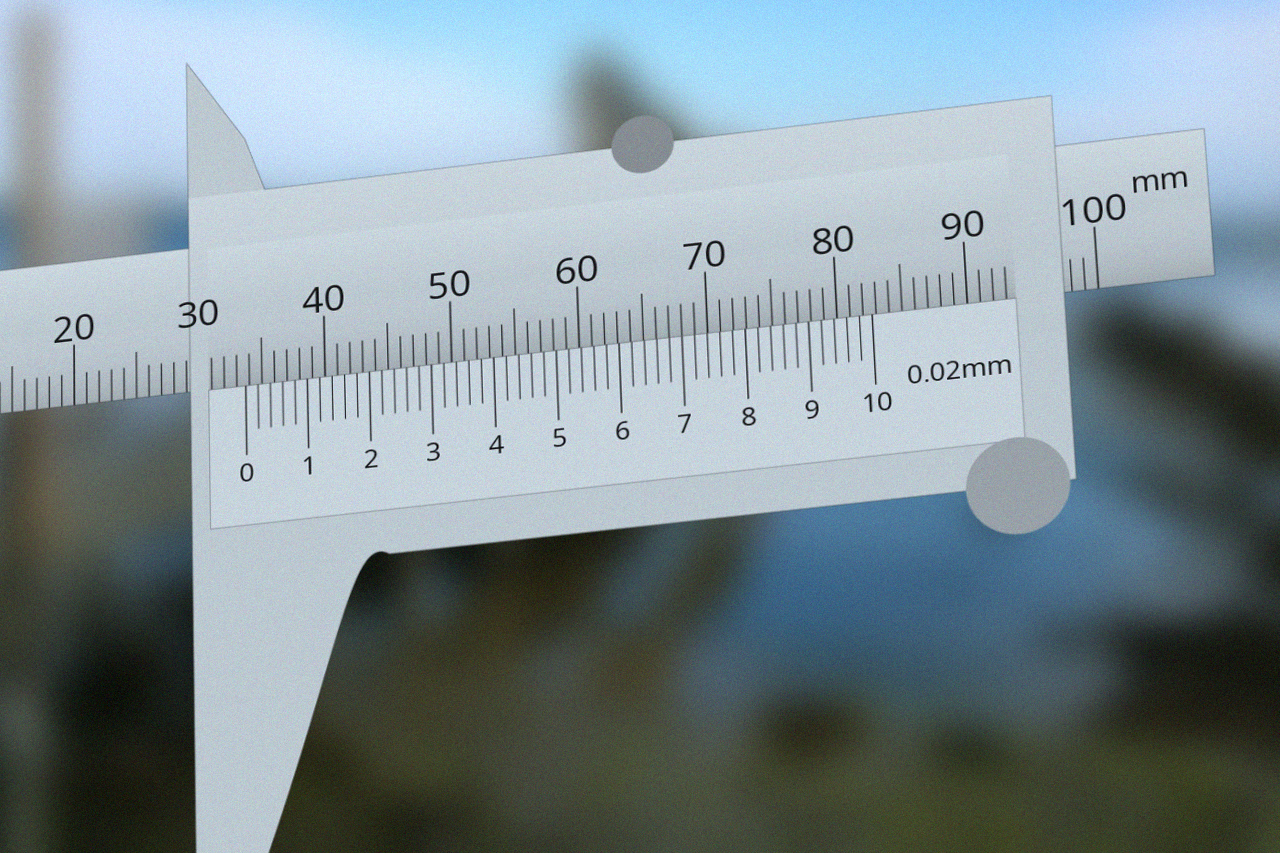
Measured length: 33.7 (mm)
